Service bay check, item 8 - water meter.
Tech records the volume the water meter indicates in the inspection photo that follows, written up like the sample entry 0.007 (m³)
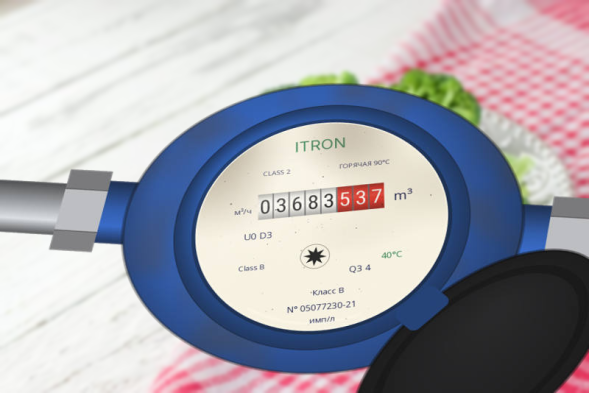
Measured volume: 3683.537 (m³)
